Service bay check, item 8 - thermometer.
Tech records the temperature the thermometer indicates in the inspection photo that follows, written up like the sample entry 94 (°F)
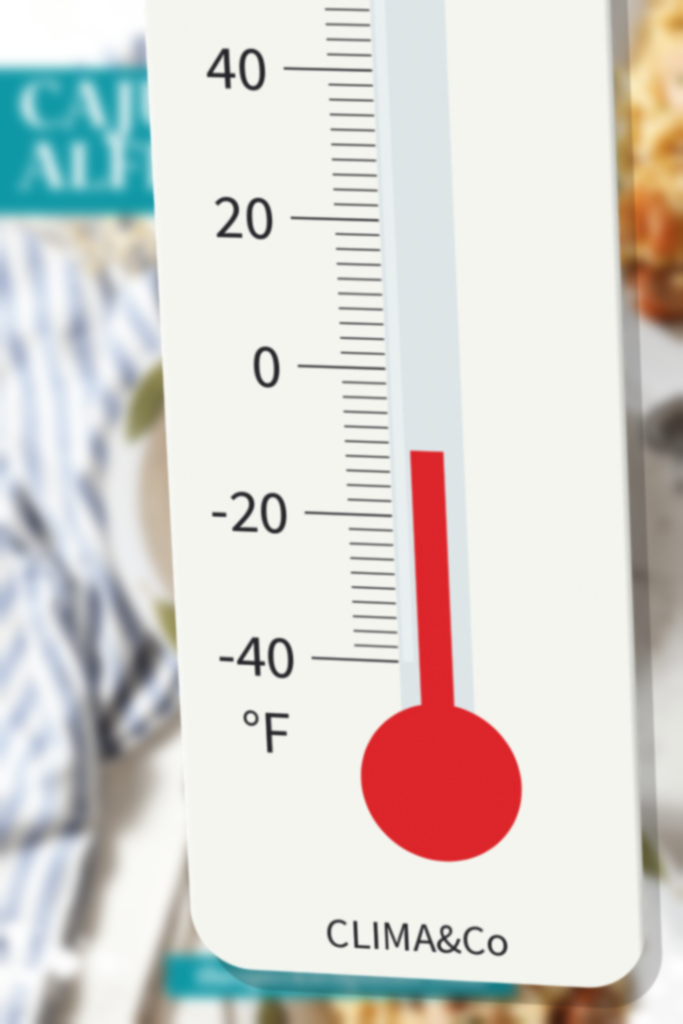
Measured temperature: -11 (°F)
